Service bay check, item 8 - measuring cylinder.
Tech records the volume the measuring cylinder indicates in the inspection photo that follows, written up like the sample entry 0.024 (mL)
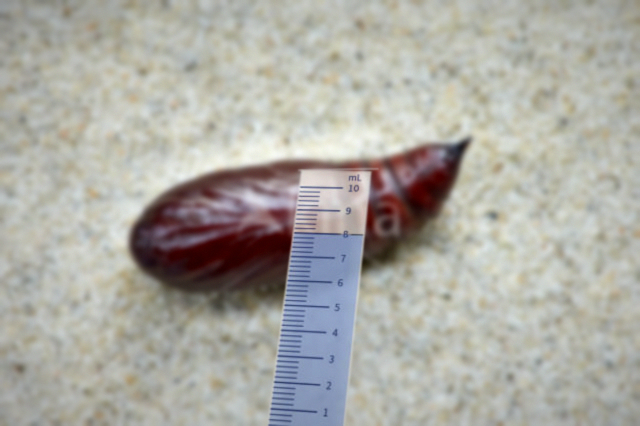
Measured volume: 8 (mL)
